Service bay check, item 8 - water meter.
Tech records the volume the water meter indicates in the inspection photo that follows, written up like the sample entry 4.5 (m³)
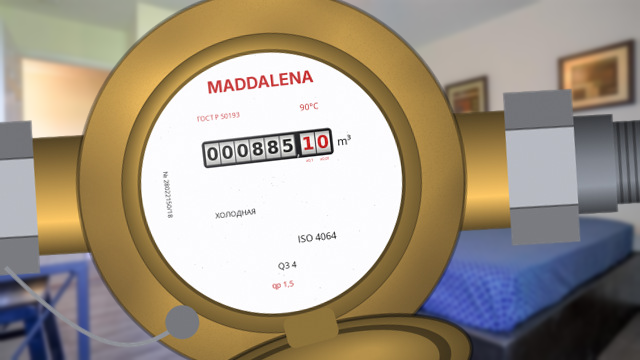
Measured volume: 885.10 (m³)
